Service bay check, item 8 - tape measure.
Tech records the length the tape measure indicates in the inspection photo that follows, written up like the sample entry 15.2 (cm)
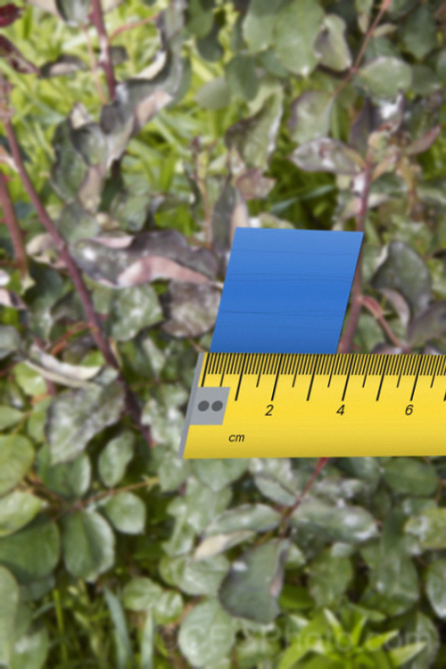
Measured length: 3.5 (cm)
